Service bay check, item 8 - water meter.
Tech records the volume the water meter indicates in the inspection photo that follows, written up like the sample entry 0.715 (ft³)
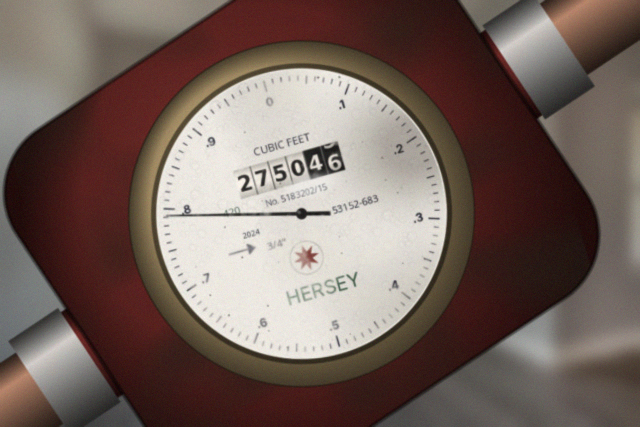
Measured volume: 275045.79 (ft³)
